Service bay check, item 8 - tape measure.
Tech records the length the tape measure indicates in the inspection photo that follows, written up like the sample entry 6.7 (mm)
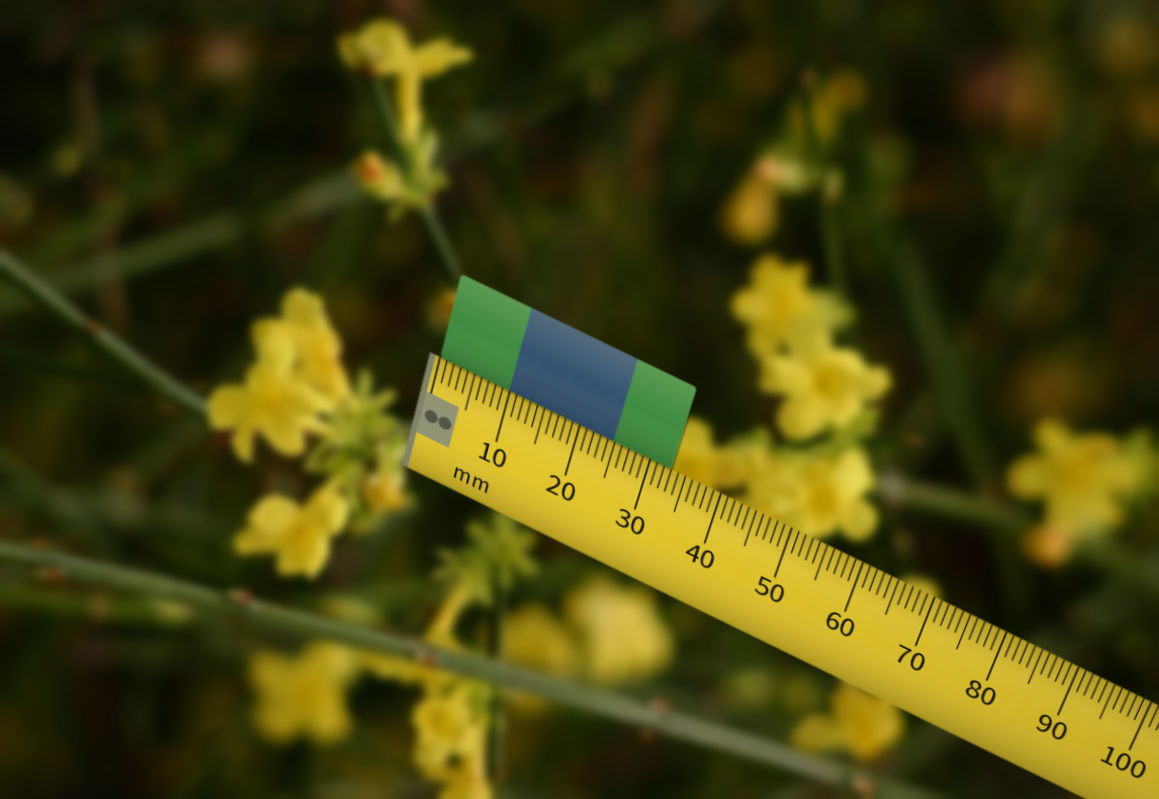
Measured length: 33 (mm)
